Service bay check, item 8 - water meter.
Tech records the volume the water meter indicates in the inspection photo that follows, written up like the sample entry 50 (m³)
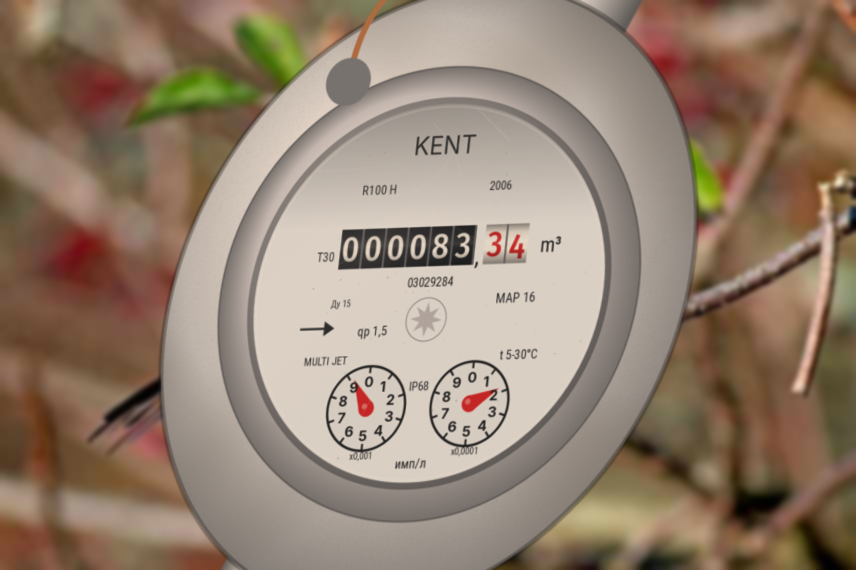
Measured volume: 83.3391 (m³)
